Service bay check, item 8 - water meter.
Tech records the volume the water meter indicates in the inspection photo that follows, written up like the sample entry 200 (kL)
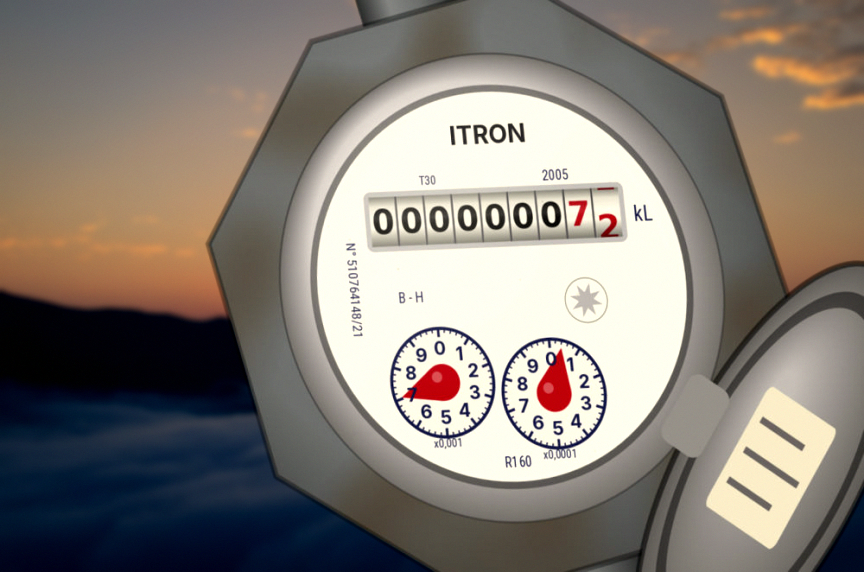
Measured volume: 0.7170 (kL)
